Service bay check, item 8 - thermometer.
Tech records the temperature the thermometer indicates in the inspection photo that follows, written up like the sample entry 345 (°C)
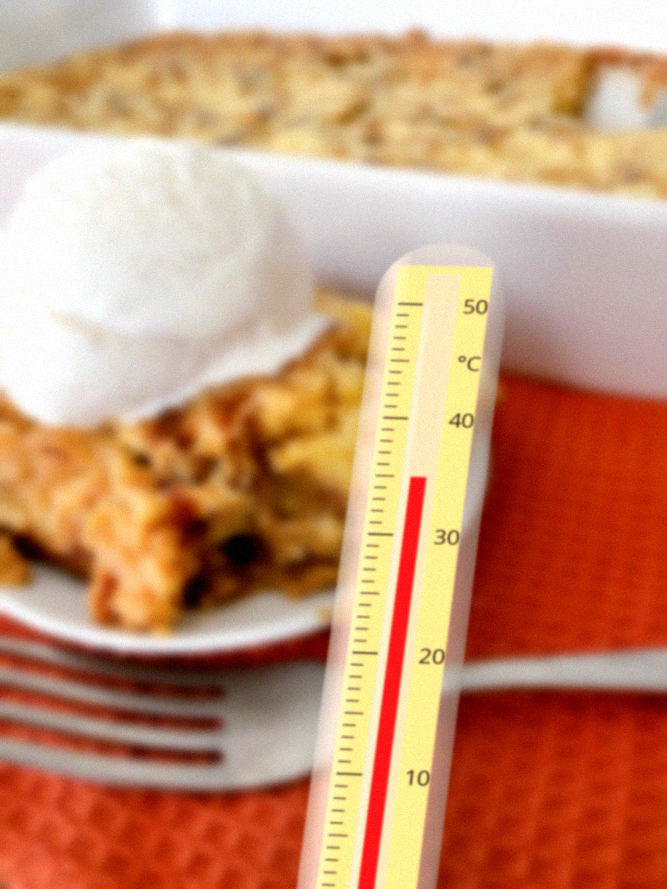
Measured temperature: 35 (°C)
